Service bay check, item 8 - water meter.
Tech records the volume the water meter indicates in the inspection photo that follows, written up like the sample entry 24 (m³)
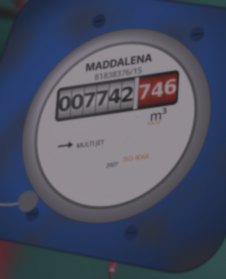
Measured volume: 7742.746 (m³)
